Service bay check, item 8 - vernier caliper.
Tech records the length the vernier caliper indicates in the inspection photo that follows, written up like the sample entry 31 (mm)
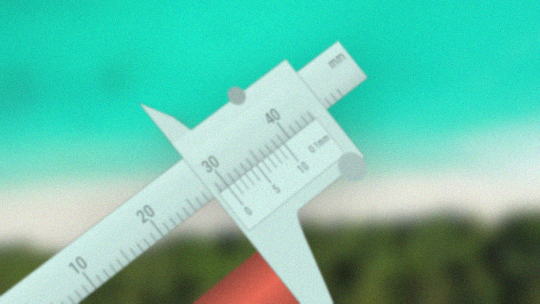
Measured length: 30.0 (mm)
